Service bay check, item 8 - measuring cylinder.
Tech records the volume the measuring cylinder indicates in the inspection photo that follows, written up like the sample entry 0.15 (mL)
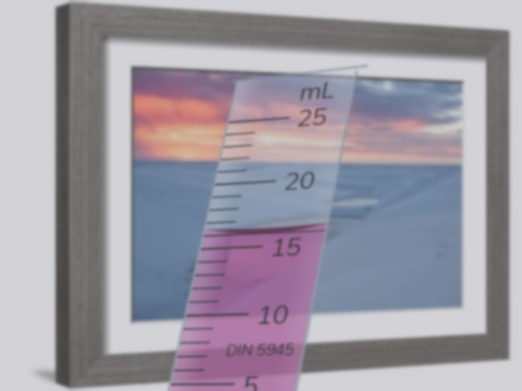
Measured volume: 16 (mL)
